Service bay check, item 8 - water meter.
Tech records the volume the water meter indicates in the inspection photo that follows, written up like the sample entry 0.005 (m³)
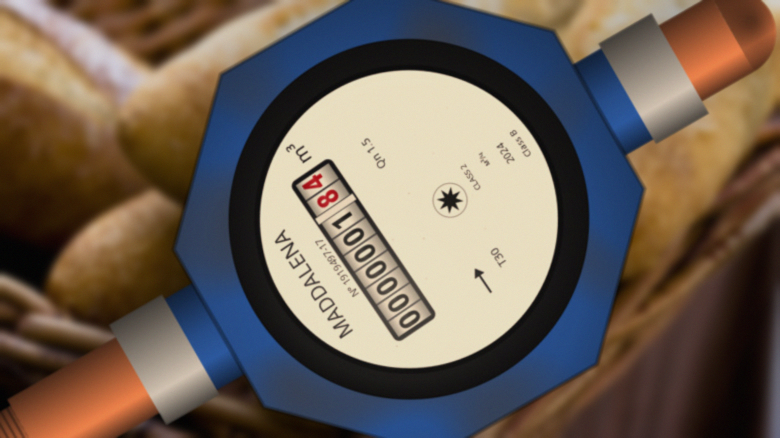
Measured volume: 1.84 (m³)
